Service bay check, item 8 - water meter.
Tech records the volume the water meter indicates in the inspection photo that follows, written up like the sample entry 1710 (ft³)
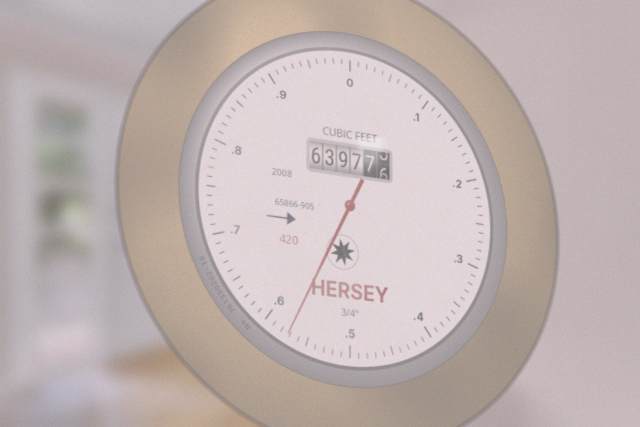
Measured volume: 639775.57 (ft³)
